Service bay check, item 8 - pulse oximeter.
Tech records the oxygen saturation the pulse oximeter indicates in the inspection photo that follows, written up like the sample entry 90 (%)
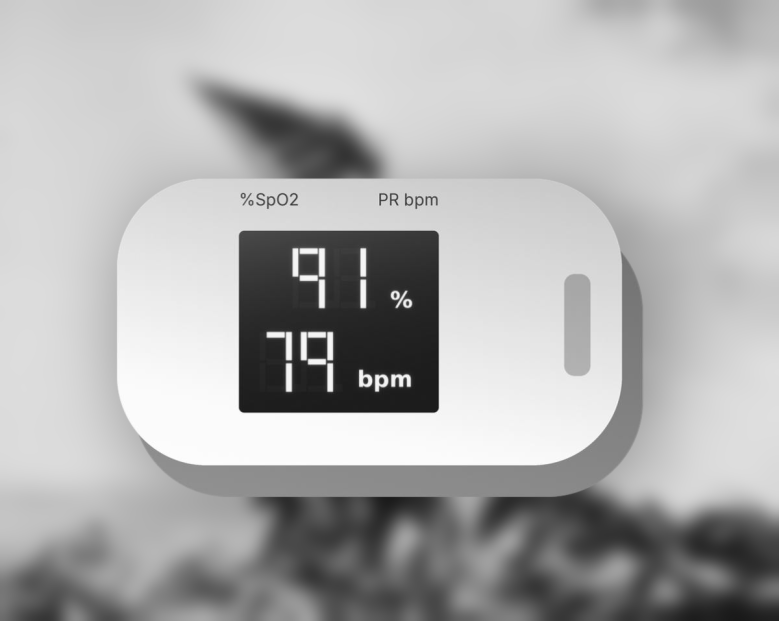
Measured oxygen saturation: 91 (%)
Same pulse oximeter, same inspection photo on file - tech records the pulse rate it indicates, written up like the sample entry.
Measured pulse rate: 79 (bpm)
